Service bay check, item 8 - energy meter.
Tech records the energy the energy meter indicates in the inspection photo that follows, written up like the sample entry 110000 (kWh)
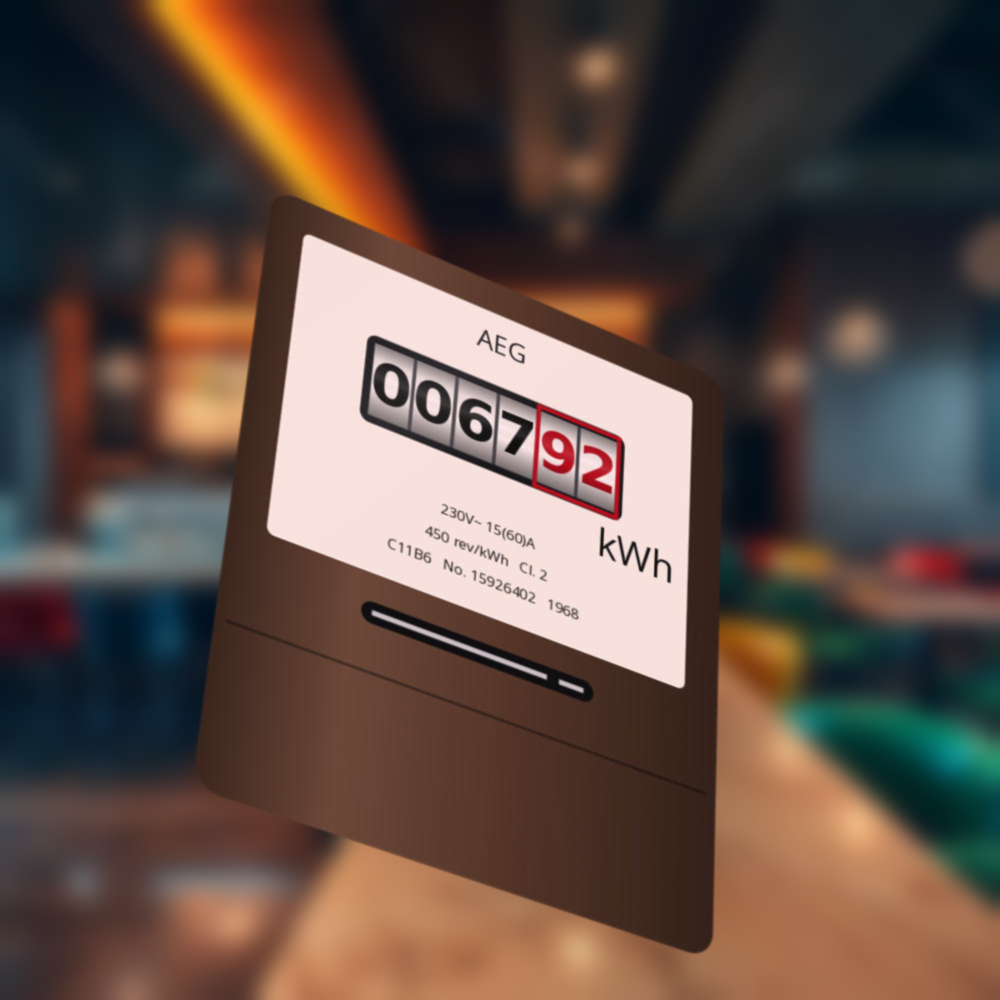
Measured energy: 67.92 (kWh)
